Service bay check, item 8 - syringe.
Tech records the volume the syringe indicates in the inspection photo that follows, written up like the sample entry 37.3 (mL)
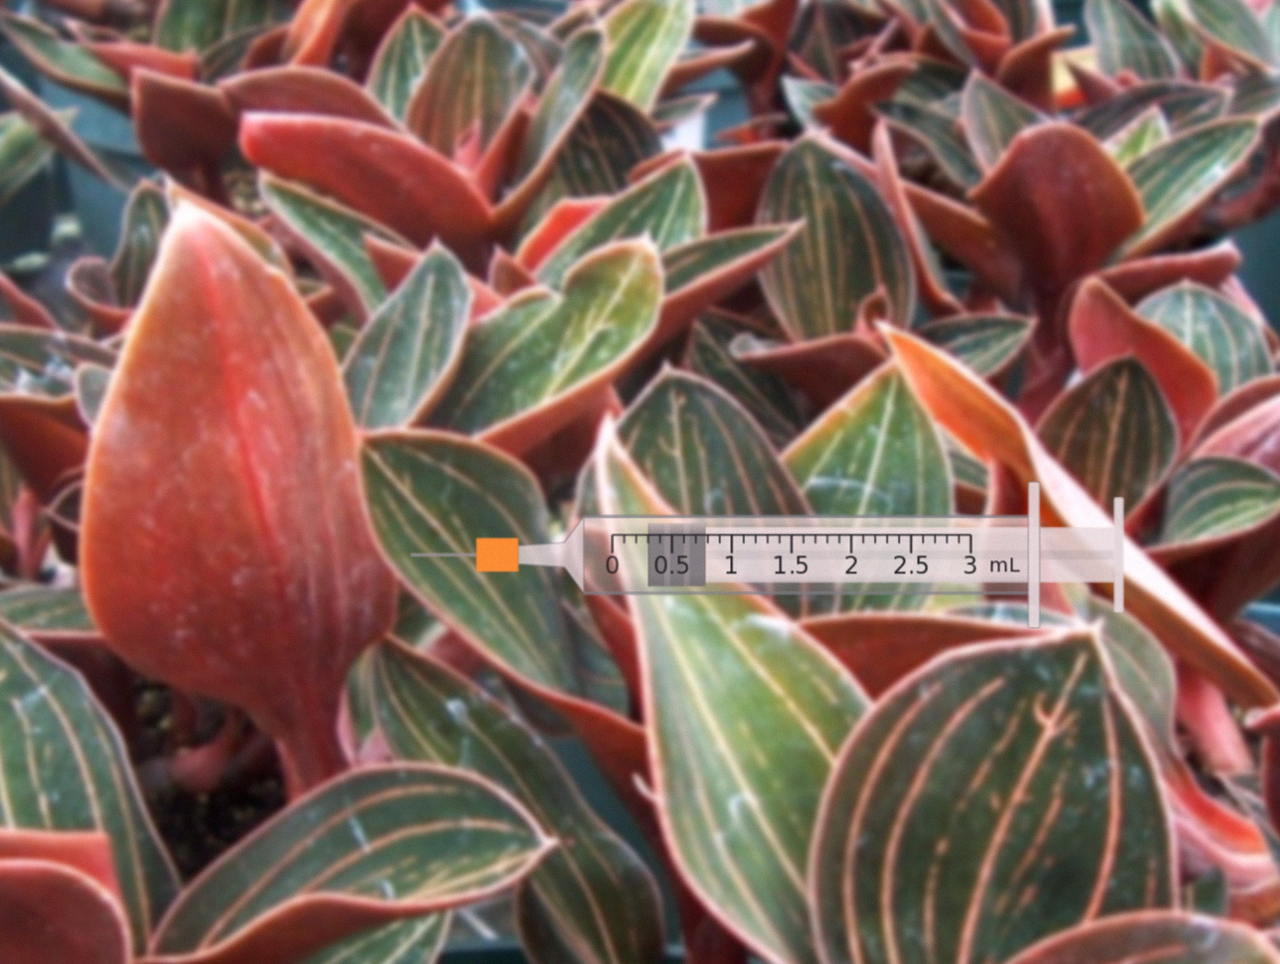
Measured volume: 0.3 (mL)
